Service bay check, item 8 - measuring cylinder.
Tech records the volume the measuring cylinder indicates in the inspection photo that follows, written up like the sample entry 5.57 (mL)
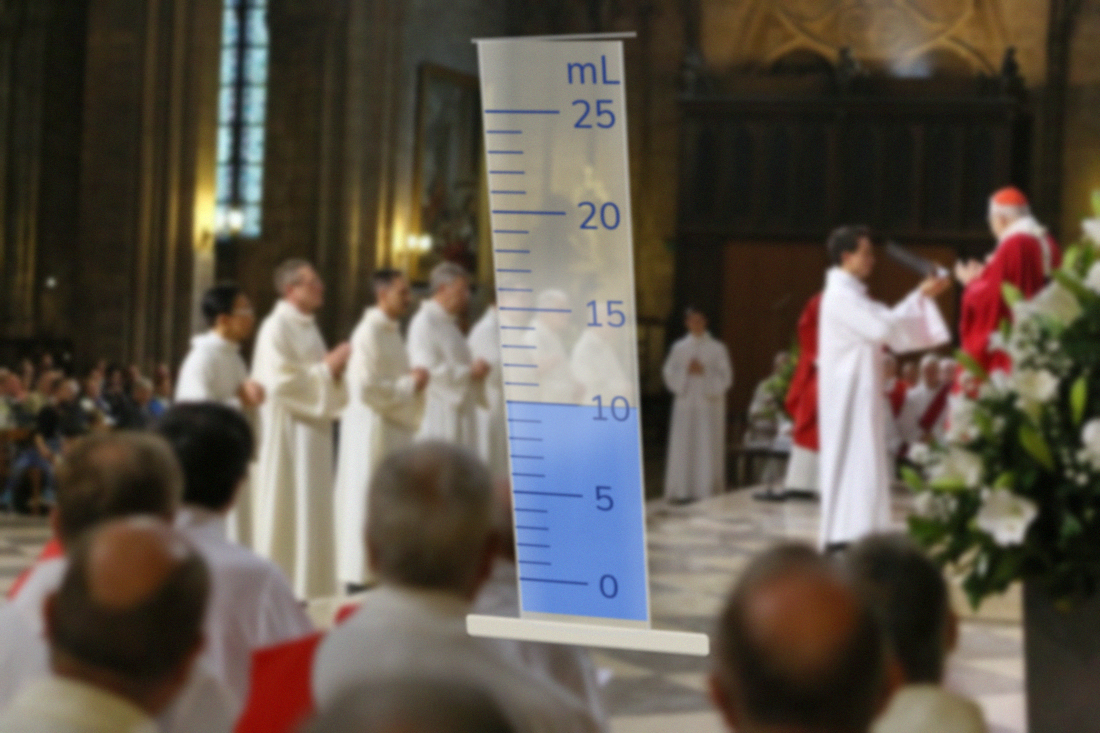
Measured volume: 10 (mL)
